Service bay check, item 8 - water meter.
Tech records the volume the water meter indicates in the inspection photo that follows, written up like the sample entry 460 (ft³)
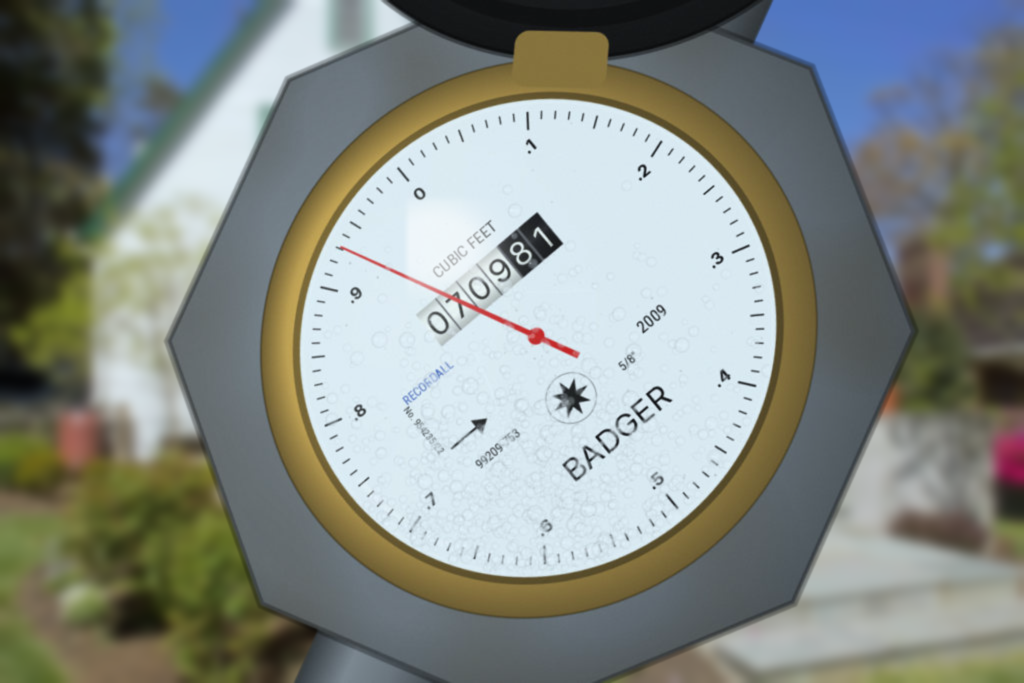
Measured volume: 70980.93 (ft³)
